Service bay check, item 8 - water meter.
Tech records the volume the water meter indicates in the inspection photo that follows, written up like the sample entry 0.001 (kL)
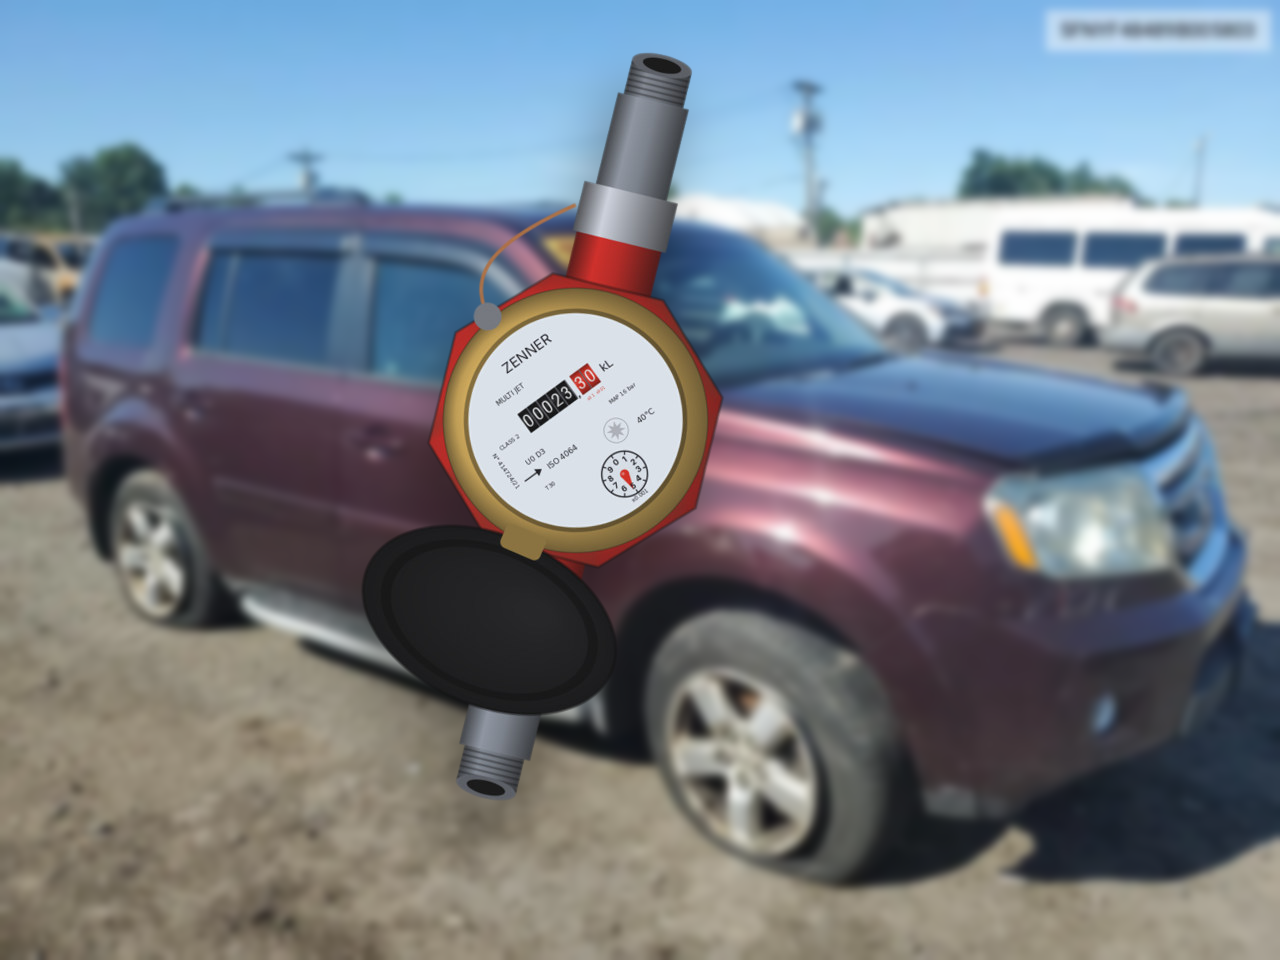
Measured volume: 23.305 (kL)
